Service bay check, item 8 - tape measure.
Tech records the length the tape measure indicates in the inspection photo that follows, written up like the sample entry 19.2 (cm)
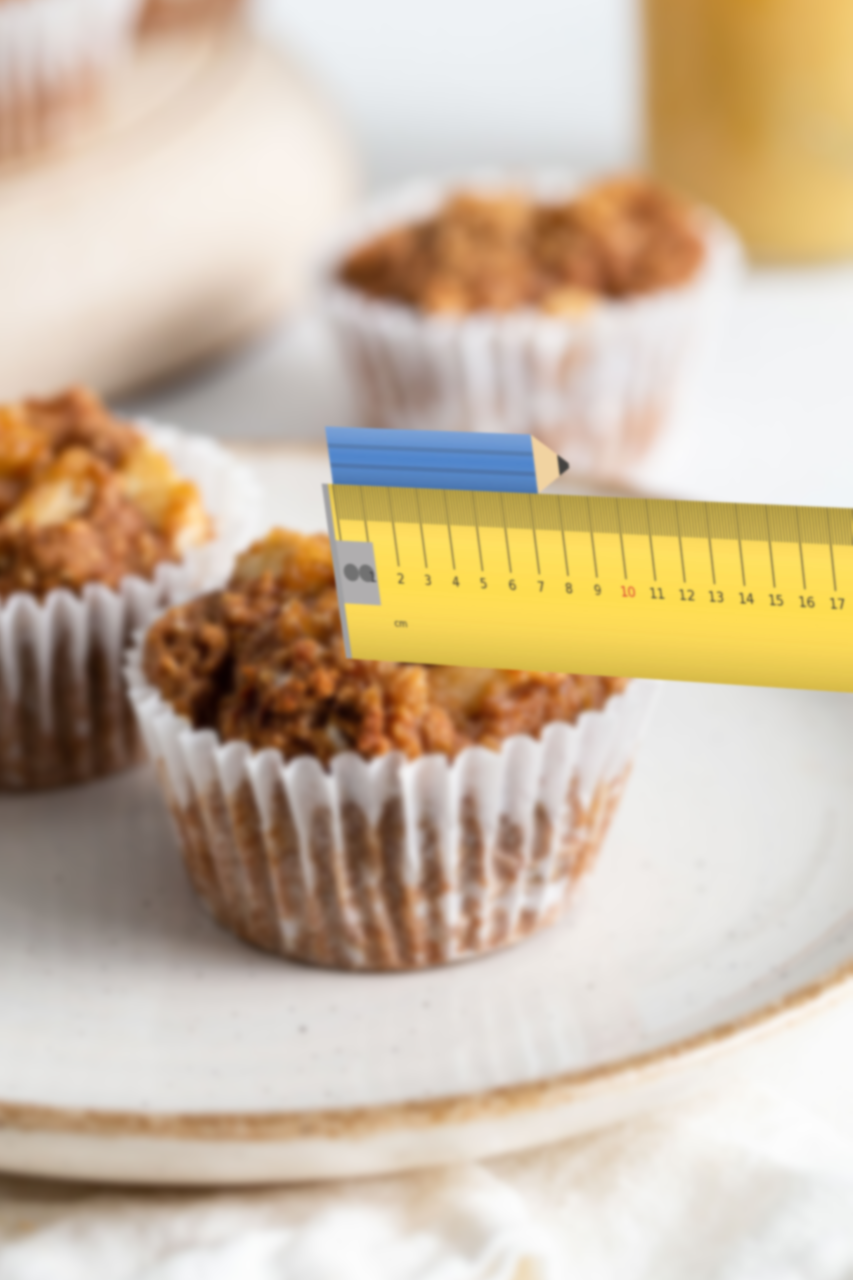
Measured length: 8.5 (cm)
